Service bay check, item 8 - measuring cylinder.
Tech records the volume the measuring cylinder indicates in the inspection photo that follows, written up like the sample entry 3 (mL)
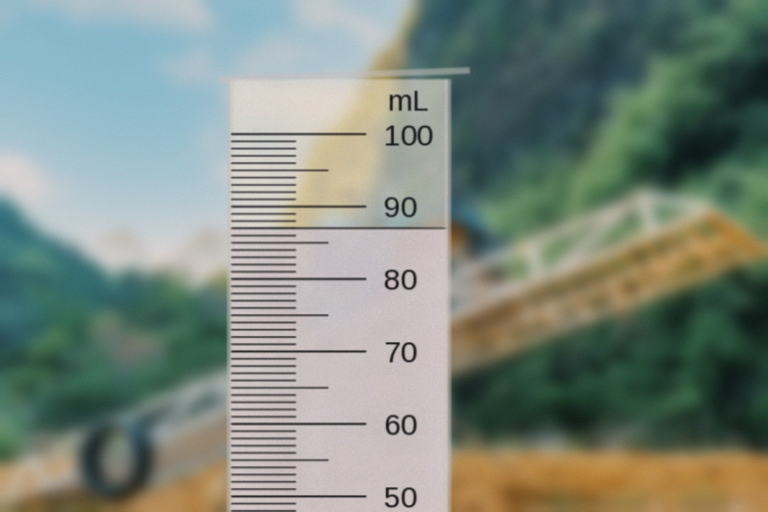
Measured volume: 87 (mL)
